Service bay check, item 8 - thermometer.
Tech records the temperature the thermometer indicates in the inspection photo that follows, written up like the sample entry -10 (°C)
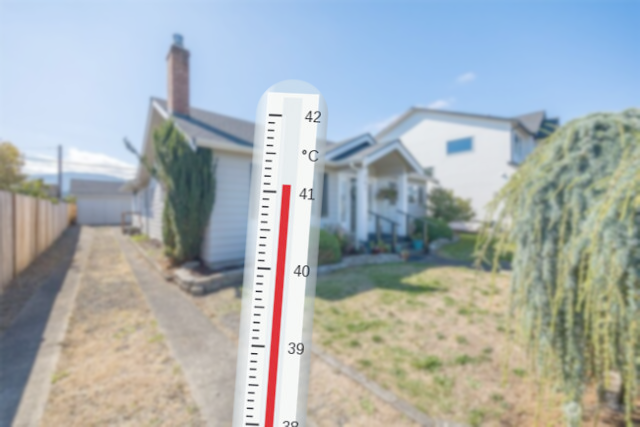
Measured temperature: 41.1 (°C)
